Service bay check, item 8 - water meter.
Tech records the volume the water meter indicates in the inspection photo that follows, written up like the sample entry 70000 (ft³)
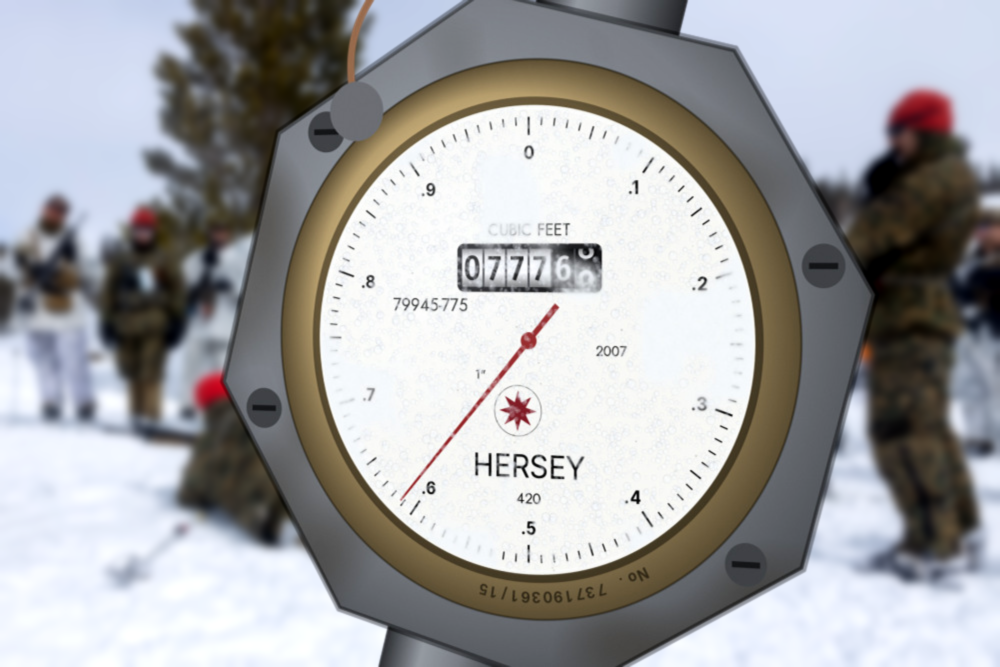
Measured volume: 77768.61 (ft³)
